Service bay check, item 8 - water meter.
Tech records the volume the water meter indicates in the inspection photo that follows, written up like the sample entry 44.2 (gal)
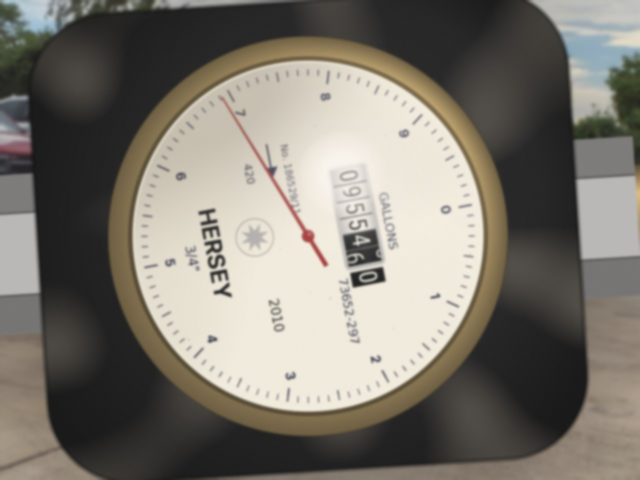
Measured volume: 955456.9 (gal)
